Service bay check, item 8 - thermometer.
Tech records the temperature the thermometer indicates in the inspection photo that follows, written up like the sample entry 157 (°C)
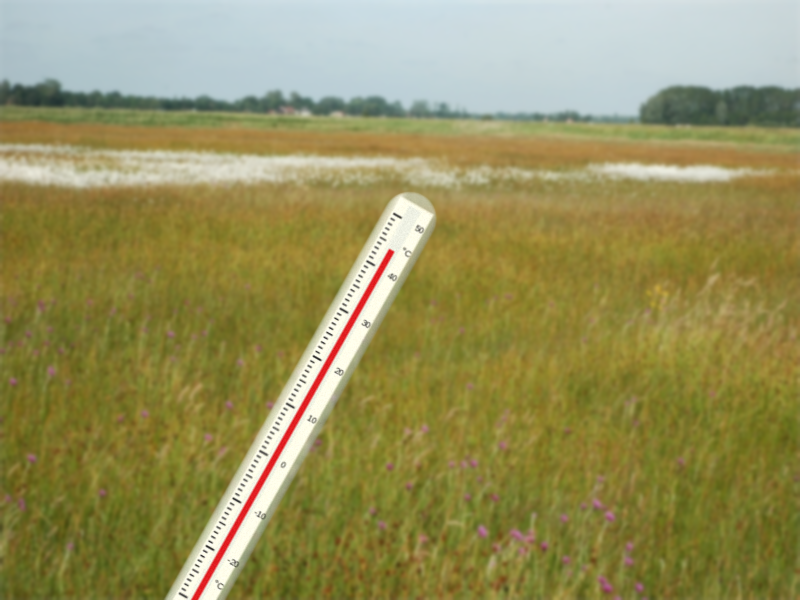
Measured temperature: 44 (°C)
